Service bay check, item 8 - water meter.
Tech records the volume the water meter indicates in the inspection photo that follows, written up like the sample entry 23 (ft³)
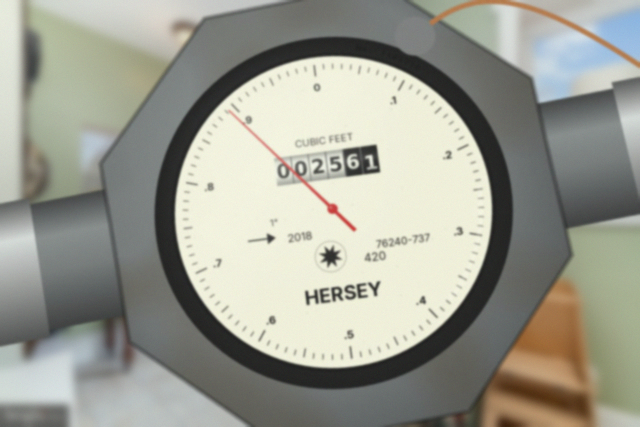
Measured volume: 2560.89 (ft³)
